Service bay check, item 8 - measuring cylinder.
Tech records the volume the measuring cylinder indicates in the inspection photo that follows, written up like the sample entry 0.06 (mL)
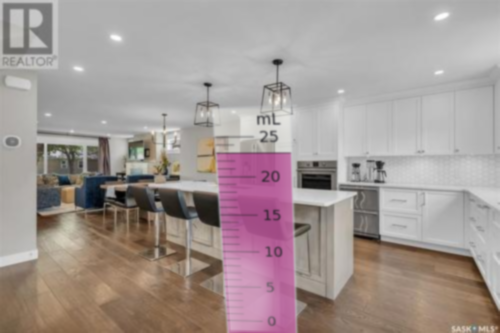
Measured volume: 23 (mL)
